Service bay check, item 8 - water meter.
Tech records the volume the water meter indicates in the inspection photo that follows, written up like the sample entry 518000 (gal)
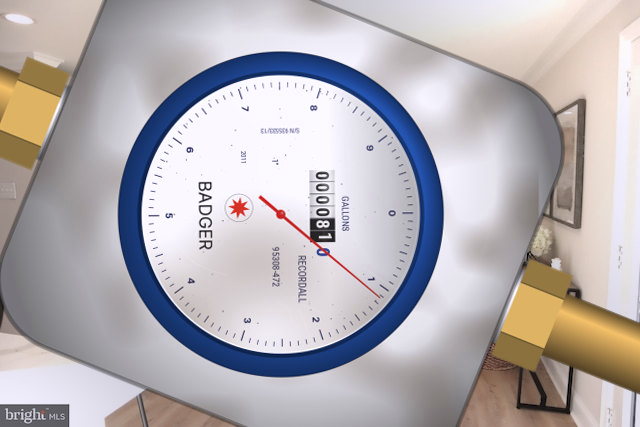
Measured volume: 811.1 (gal)
